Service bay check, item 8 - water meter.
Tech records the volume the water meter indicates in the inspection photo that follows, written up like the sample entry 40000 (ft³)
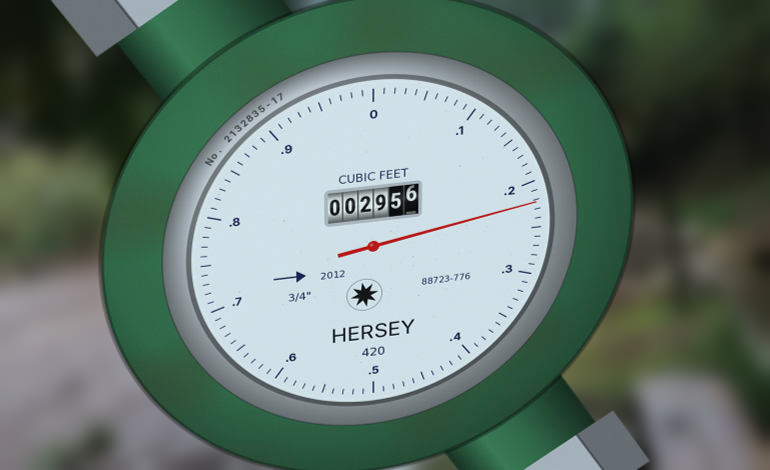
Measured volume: 2956.22 (ft³)
